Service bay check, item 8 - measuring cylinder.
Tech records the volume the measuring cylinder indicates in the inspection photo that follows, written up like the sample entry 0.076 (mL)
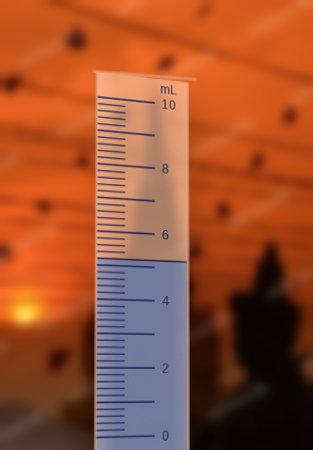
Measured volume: 5.2 (mL)
